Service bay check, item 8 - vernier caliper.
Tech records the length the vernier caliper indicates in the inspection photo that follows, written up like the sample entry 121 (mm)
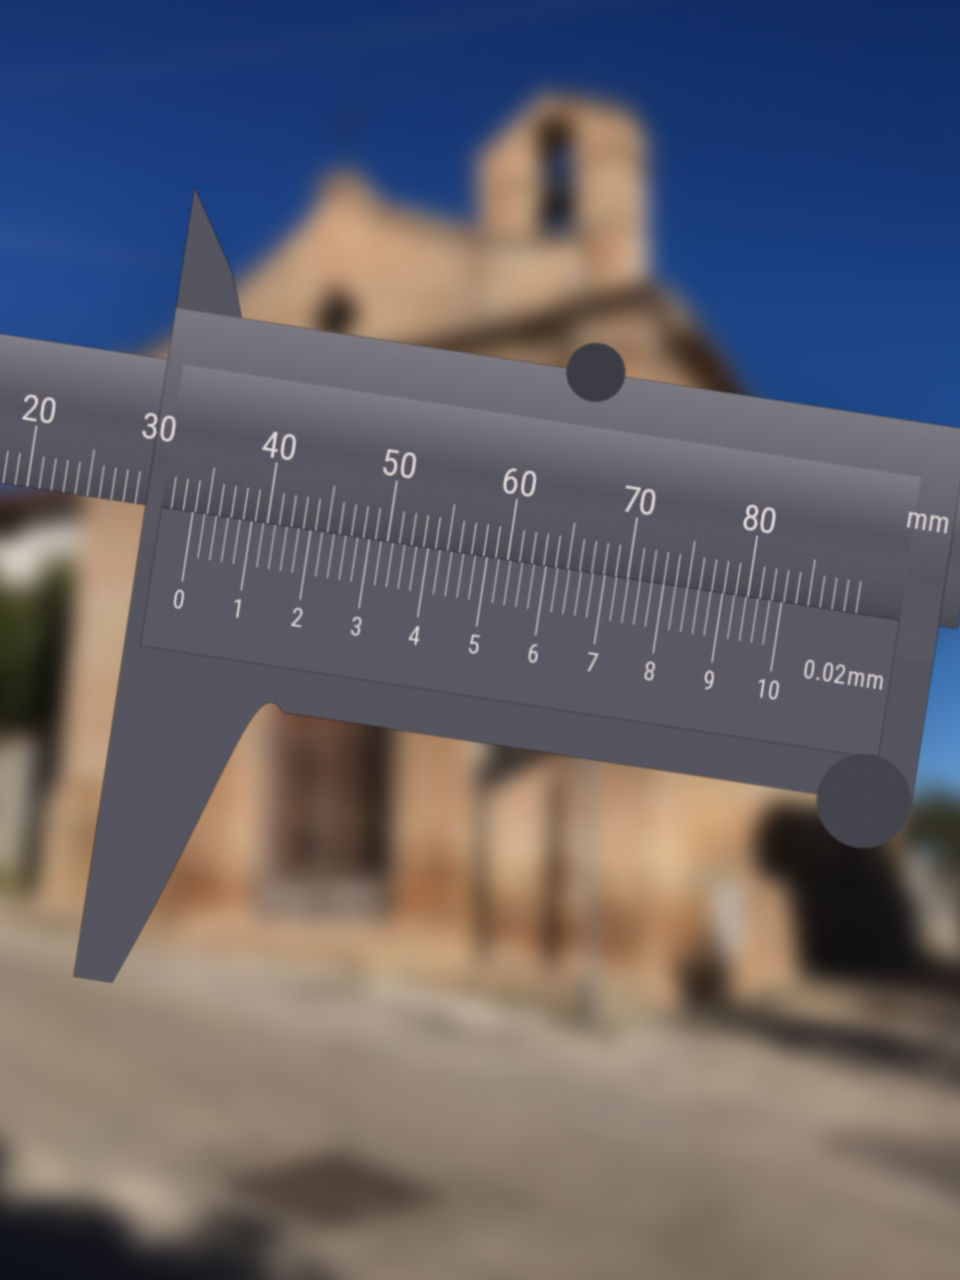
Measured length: 33.8 (mm)
